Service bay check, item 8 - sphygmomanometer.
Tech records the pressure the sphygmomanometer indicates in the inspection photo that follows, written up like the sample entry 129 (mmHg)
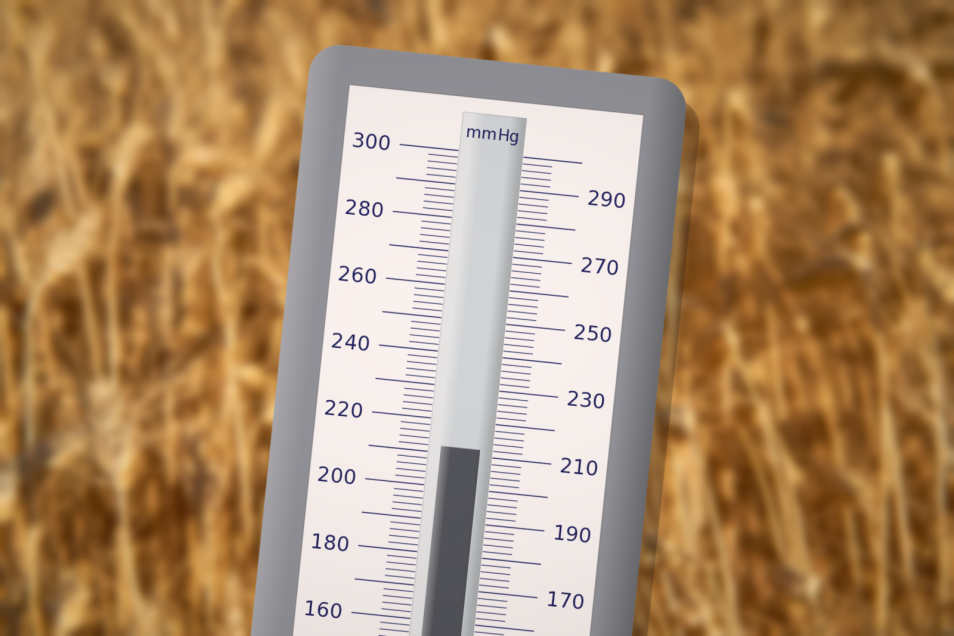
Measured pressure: 212 (mmHg)
